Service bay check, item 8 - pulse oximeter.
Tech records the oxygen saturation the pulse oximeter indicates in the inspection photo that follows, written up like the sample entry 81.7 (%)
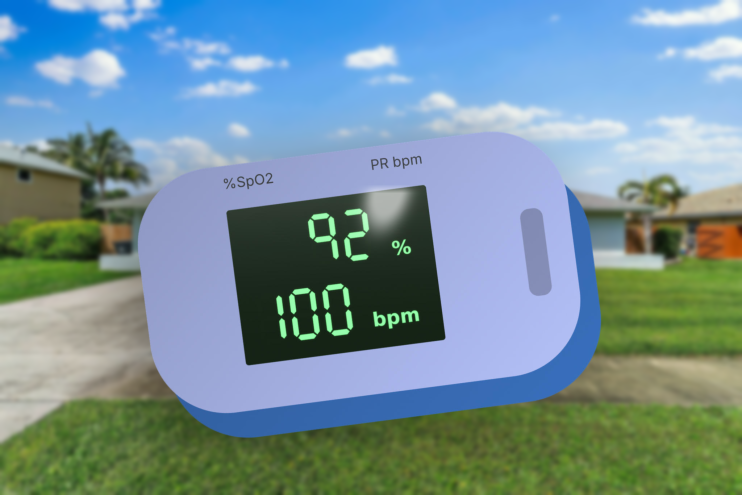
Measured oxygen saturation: 92 (%)
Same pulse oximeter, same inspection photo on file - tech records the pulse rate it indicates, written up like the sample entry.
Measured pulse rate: 100 (bpm)
